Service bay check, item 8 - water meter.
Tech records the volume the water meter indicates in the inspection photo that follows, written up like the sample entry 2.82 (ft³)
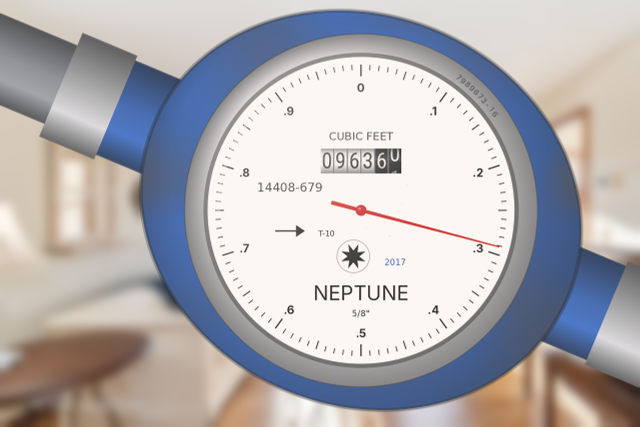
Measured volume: 96360.29 (ft³)
